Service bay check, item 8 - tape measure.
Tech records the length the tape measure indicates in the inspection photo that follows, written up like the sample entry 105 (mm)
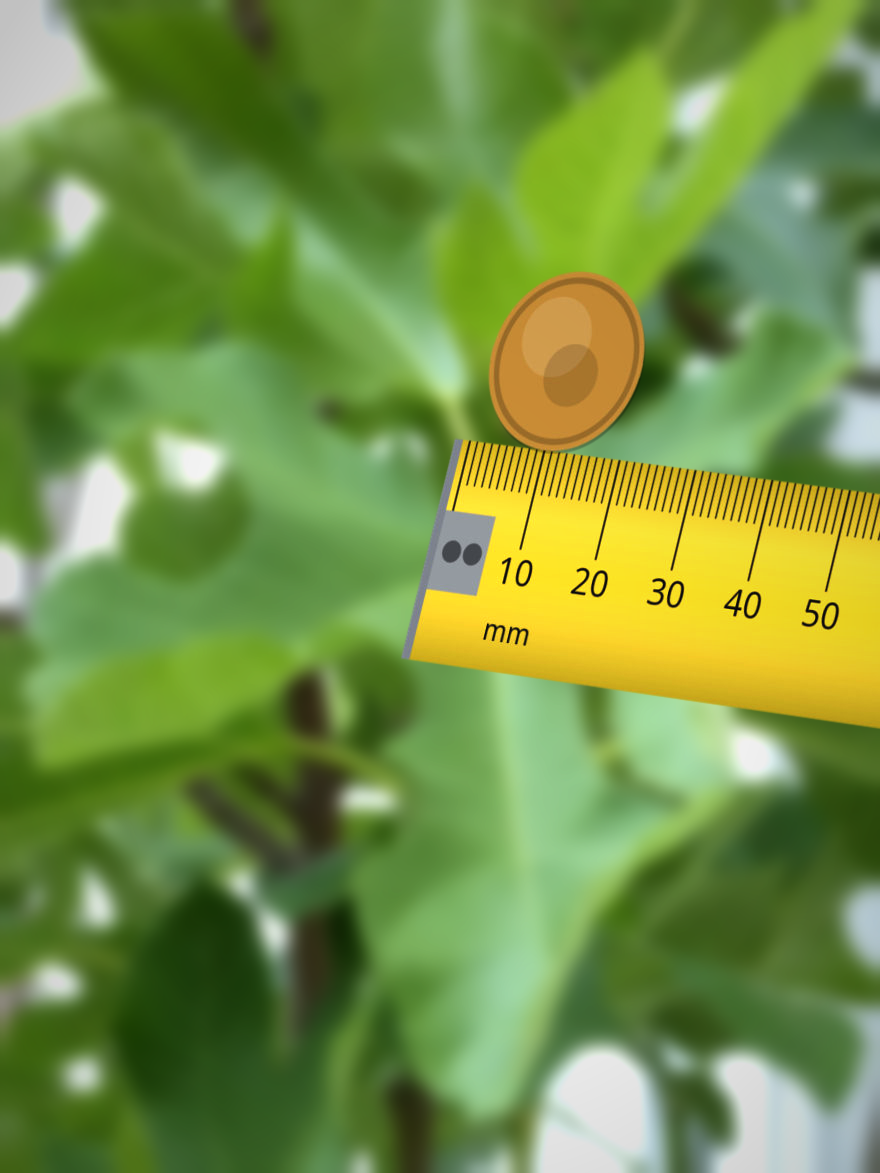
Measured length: 20 (mm)
